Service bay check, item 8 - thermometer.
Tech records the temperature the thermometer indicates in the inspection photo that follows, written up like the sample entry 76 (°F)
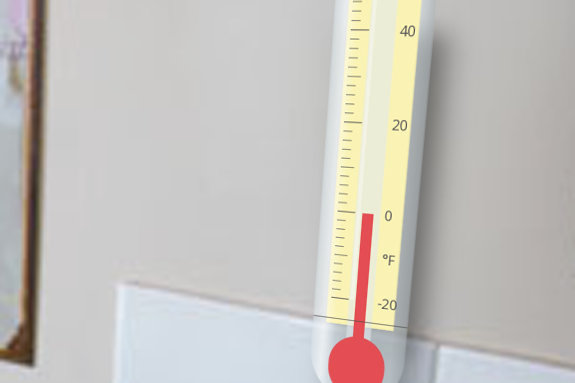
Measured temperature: 0 (°F)
